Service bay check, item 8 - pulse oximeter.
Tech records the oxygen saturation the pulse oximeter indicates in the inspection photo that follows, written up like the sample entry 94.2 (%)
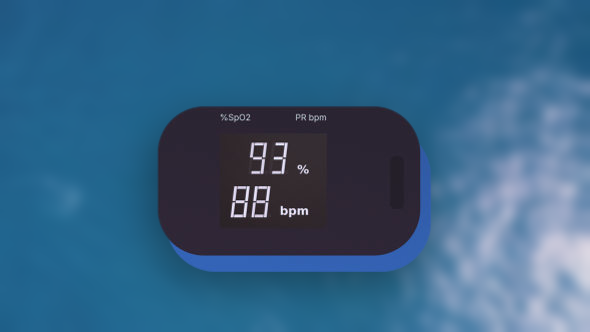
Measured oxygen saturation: 93 (%)
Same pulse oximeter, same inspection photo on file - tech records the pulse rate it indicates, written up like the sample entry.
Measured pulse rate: 88 (bpm)
